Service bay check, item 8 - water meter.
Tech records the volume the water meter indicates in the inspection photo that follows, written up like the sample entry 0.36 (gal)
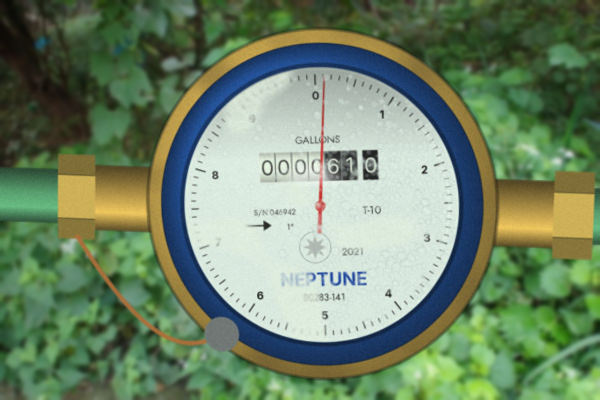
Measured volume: 610.1 (gal)
